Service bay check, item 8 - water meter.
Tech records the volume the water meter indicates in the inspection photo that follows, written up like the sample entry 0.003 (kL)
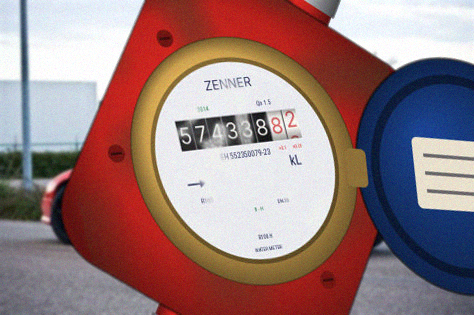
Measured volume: 574338.82 (kL)
